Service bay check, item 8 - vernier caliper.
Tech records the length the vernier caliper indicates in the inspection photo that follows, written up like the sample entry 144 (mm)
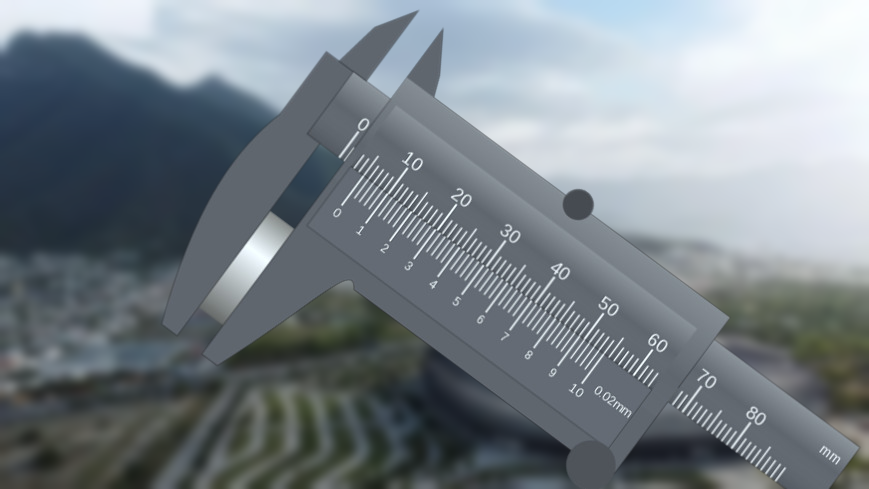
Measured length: 5.0 (mm)
